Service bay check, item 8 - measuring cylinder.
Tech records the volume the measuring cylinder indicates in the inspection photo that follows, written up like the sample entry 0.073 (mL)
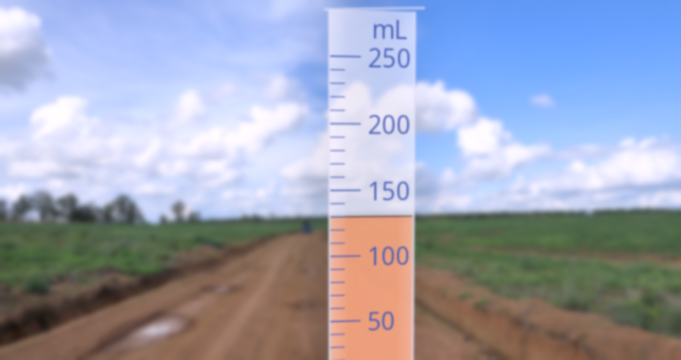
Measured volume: 130 (mL)
